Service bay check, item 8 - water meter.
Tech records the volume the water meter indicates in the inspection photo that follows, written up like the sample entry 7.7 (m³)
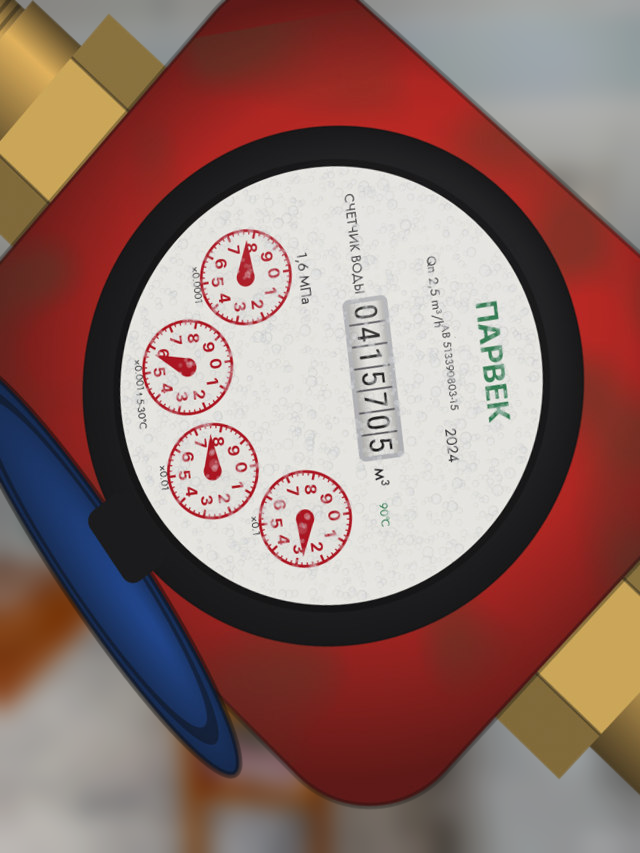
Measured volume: 415705.2757 (m³)
